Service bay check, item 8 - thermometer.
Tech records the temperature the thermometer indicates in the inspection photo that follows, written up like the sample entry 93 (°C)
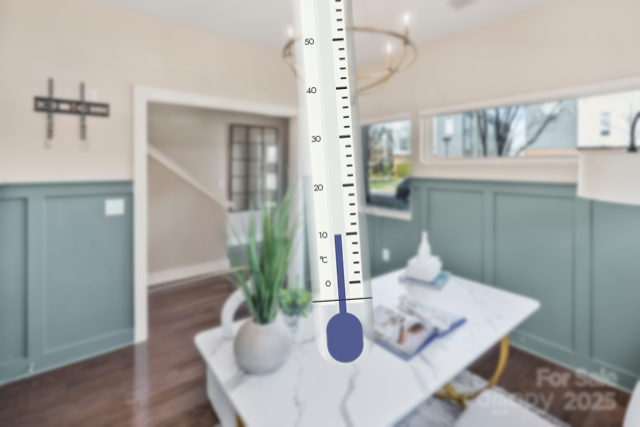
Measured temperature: 10 (°C)
